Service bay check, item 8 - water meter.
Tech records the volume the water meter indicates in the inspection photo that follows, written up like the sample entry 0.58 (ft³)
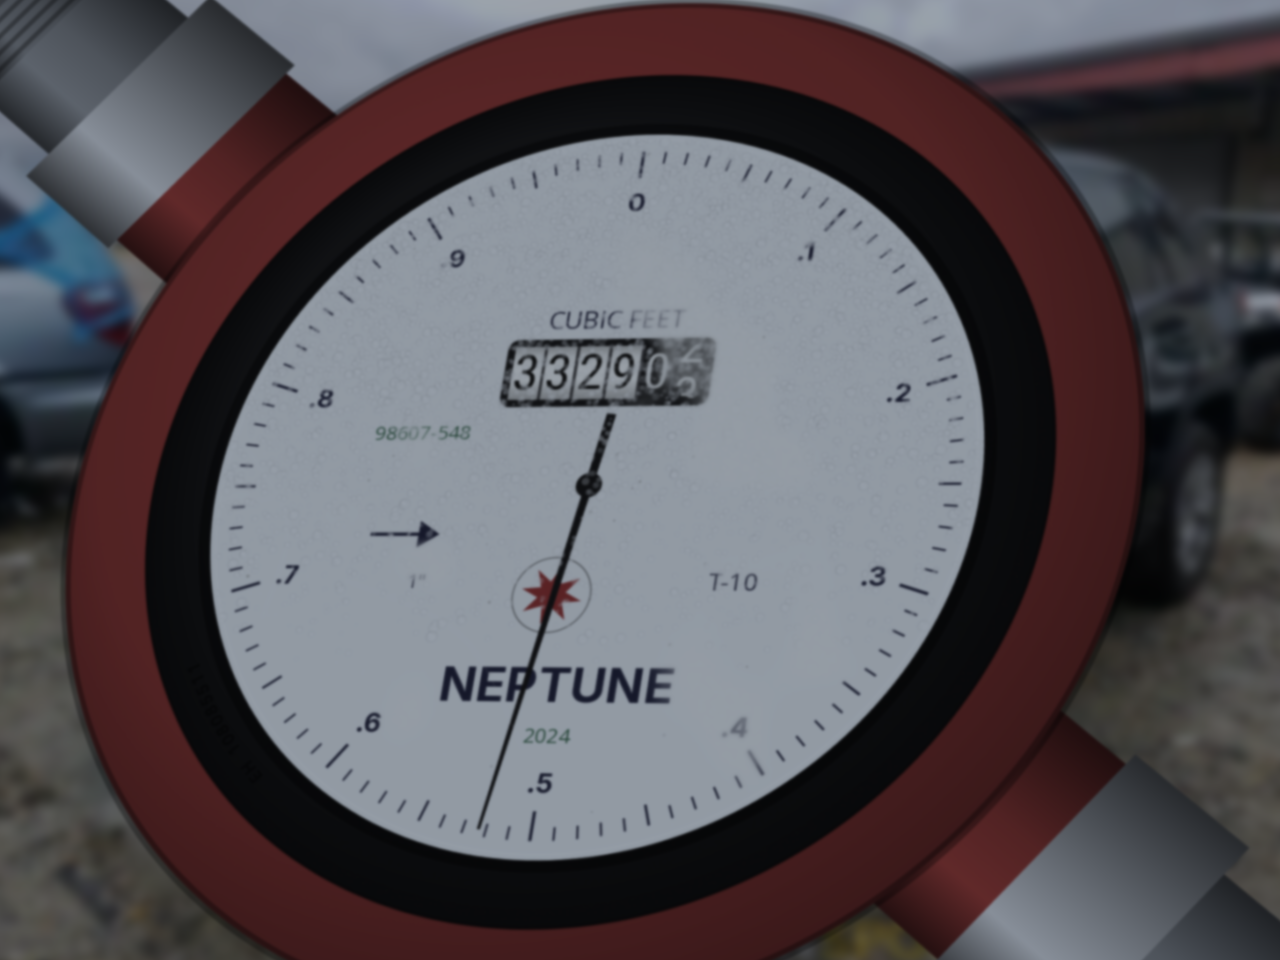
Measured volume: 332902.52 (ft³)
